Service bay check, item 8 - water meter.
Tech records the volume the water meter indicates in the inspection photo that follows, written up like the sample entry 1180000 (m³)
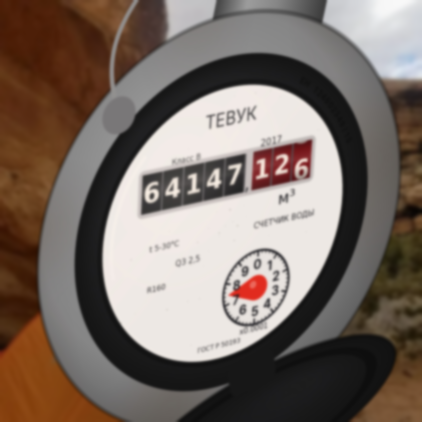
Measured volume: 64147.1257 (m³)
